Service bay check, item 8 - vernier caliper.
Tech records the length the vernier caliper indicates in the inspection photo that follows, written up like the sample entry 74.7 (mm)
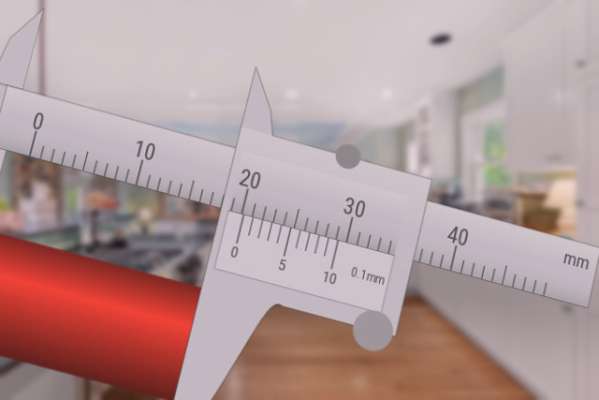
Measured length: 20.2 (mm)
